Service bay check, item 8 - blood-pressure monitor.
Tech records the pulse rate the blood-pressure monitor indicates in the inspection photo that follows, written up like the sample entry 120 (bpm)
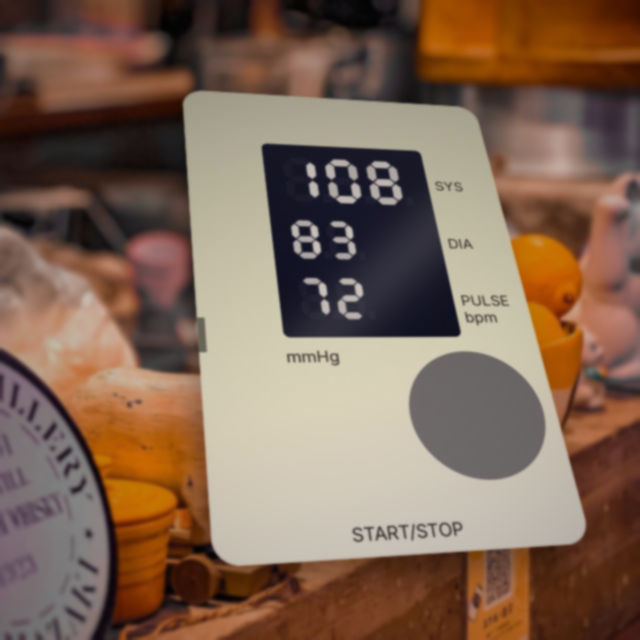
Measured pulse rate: 72 (bpm)
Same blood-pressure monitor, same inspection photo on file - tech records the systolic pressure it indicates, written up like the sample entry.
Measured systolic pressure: 108 (mmHg)
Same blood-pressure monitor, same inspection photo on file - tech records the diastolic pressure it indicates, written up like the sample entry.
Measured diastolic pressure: 83 (mmHg)
